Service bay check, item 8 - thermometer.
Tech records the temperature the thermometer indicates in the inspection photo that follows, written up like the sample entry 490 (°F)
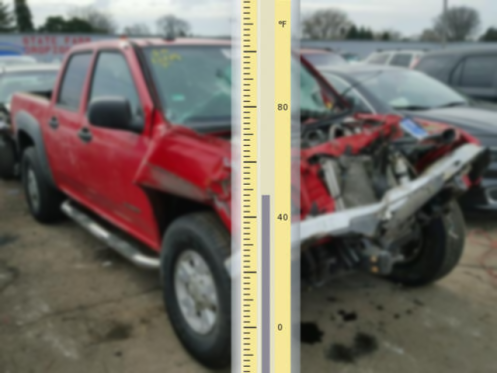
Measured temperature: 48 (°F)
